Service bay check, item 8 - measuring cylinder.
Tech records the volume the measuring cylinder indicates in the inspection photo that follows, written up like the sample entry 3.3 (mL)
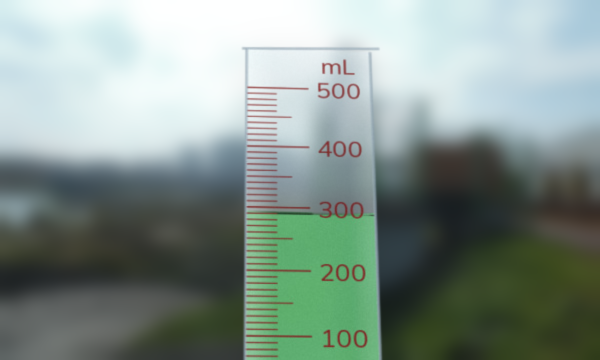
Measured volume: 290 (mL)
